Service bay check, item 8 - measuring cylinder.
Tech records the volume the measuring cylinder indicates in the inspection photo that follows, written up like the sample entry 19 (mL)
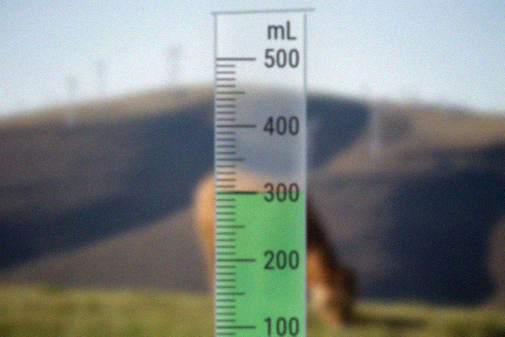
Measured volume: 300 (mL)
